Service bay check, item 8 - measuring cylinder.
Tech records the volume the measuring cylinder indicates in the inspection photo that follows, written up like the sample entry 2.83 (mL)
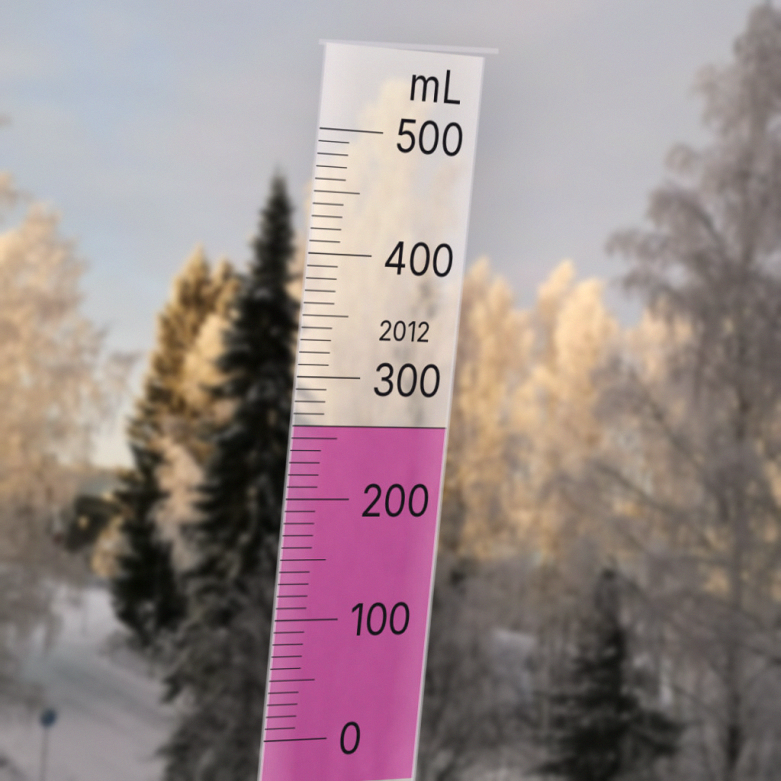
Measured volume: 260 (mL)
